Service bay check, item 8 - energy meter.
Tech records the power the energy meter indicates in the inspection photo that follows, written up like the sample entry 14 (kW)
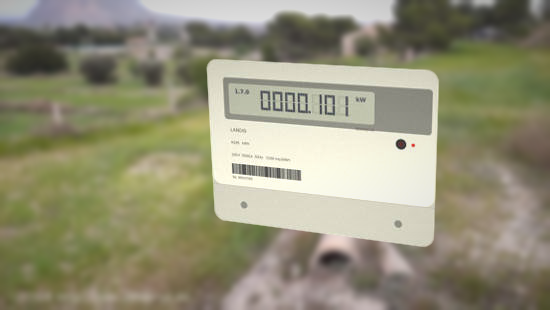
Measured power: 0.101 (kW)
